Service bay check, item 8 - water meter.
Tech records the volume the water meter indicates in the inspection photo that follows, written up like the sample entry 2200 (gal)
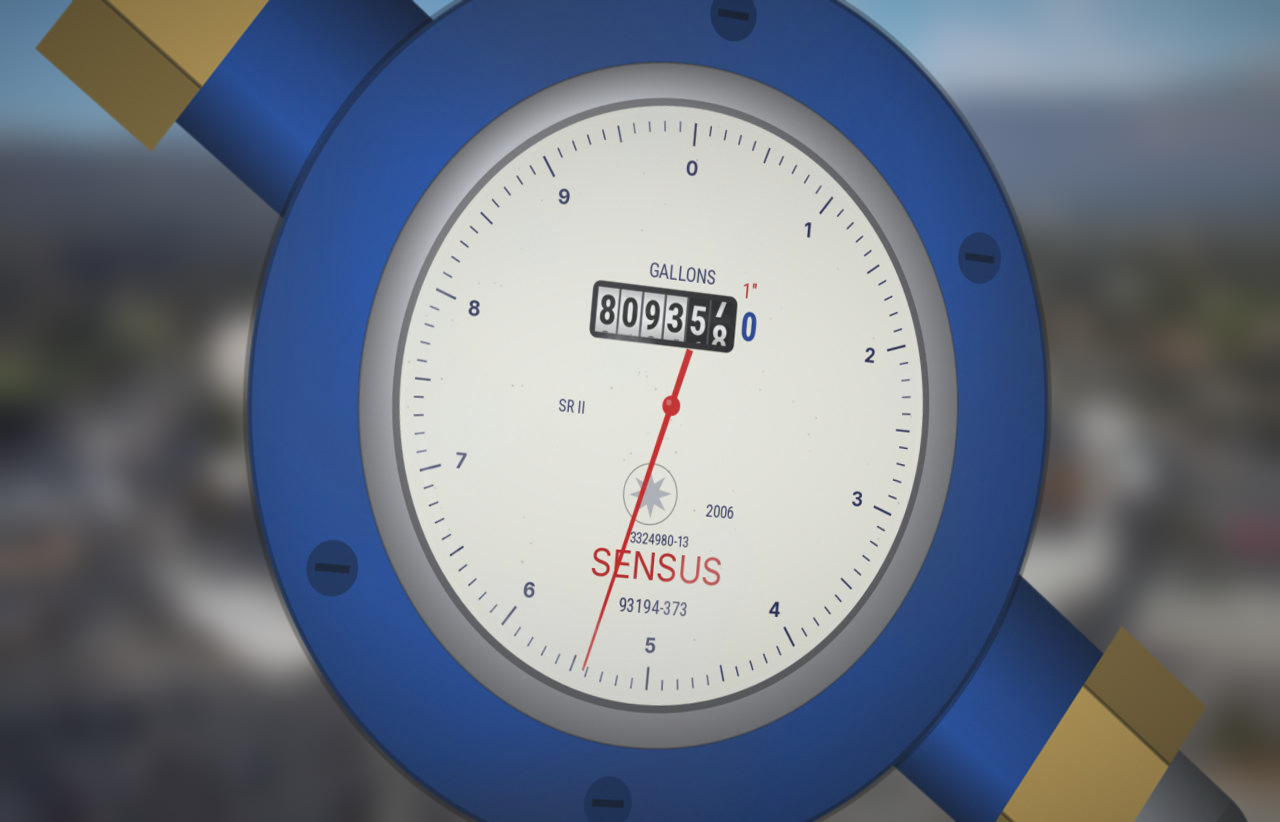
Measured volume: 8093575.4 (gal)
